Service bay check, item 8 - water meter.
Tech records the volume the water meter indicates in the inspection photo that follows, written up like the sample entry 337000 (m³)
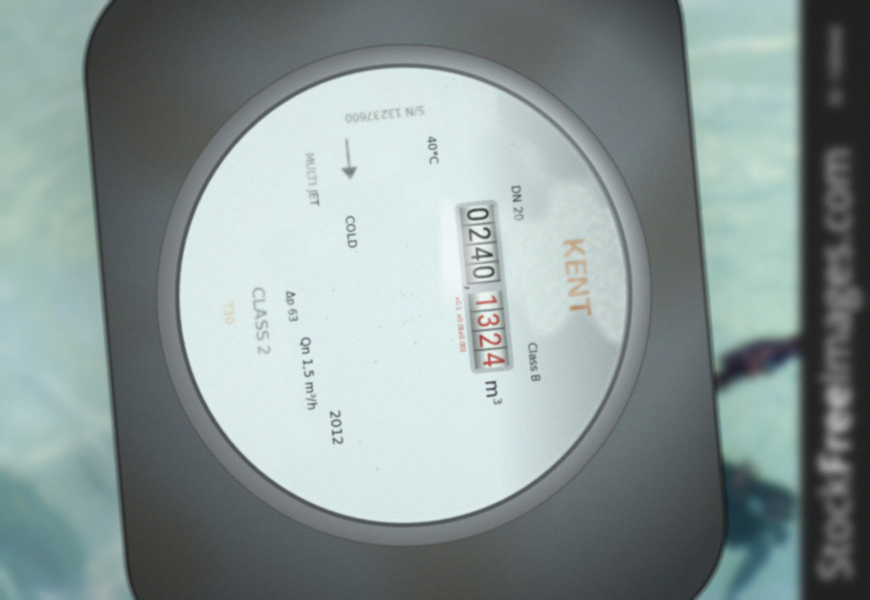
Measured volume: 240.1324 (m³)
